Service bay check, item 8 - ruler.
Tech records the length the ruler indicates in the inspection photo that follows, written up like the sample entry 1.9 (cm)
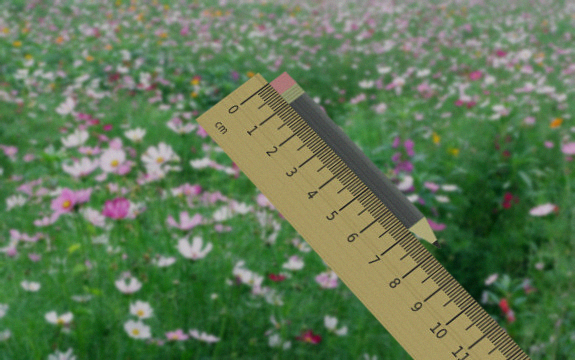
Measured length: 8 (cm)
